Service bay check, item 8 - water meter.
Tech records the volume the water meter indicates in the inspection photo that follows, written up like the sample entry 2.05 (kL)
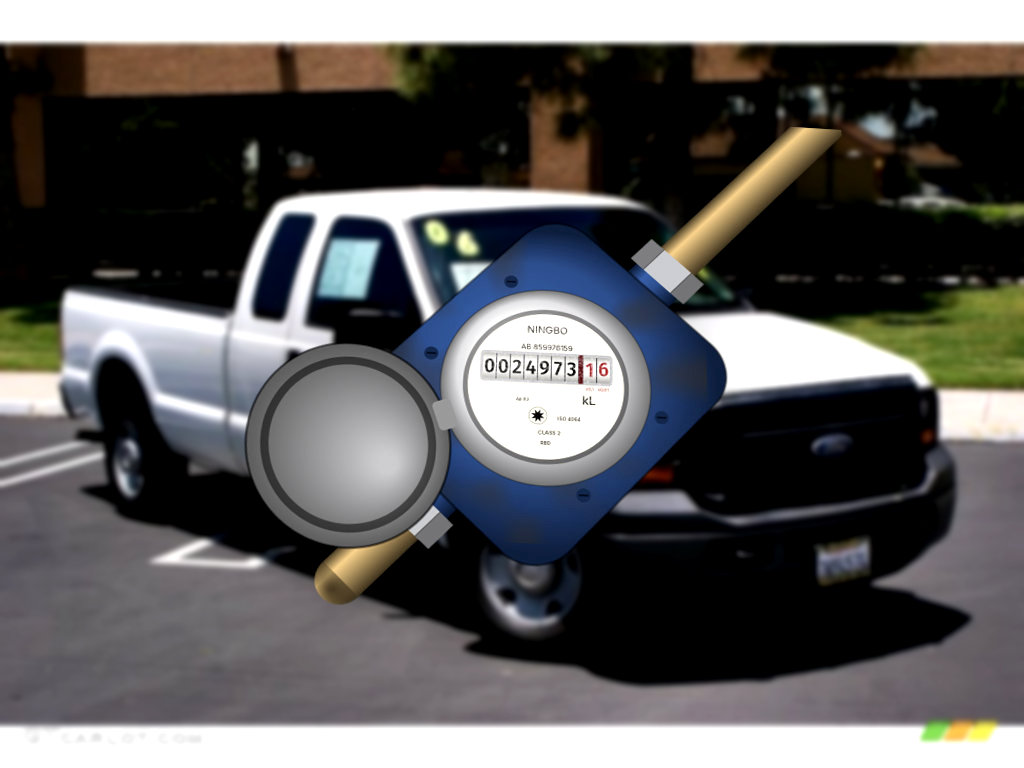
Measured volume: 24973.16 (kL)
